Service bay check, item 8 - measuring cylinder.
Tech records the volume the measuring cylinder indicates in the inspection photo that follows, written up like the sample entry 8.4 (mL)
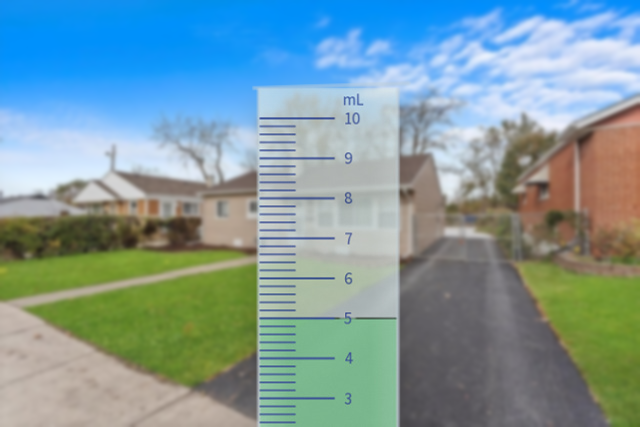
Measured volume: 5 (mL)
